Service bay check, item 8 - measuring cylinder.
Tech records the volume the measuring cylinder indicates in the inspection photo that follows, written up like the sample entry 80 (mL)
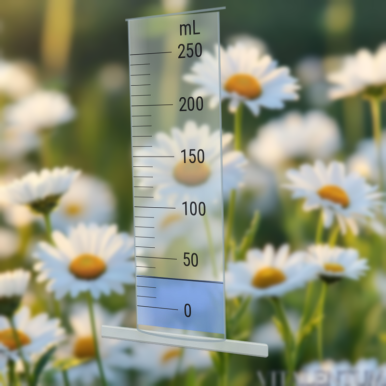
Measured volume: 30 (mL)
